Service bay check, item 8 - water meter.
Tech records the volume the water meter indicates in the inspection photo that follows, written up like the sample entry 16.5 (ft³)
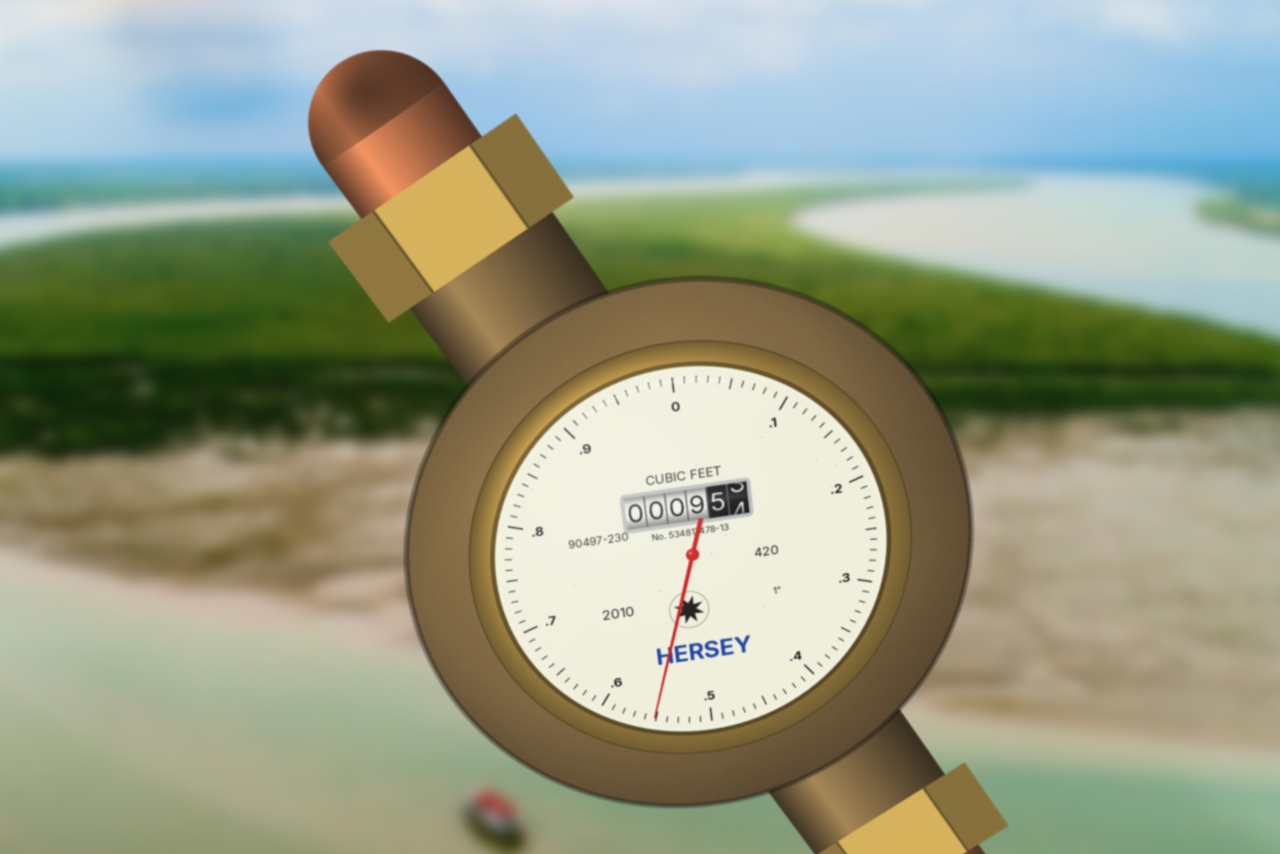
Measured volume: 953.55 (ft³)
